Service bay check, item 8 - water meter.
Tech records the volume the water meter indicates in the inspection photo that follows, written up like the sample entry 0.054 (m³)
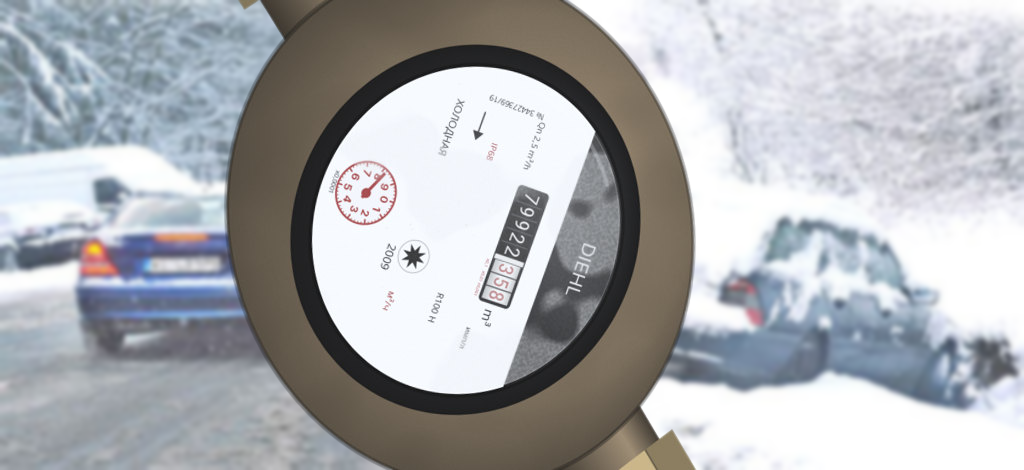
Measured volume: 79922.3588 (m³)
